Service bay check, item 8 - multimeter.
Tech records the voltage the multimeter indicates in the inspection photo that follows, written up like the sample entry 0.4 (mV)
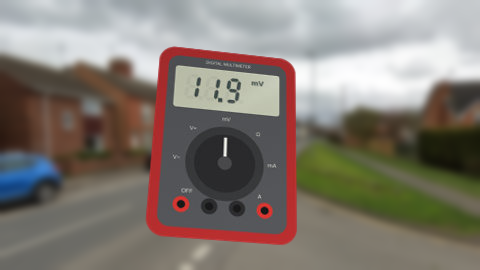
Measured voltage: 11.9 (mV)
